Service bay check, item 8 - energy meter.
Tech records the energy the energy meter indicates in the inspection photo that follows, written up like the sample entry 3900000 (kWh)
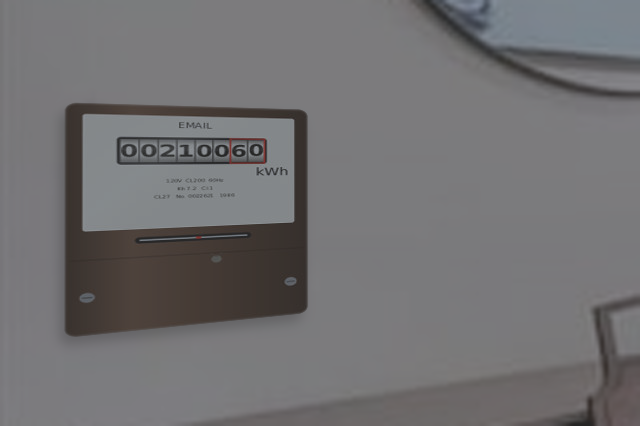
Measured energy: 2100.60 (kWh)
